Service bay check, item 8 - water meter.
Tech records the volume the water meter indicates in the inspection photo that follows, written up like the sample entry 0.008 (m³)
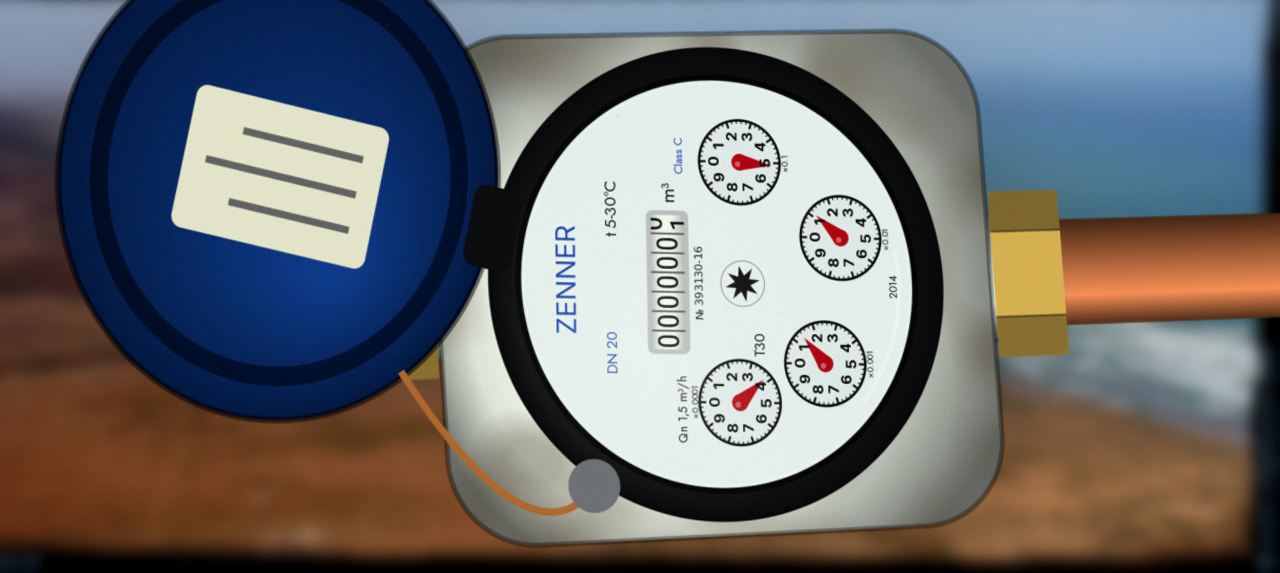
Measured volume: 0.5113 (m³)
